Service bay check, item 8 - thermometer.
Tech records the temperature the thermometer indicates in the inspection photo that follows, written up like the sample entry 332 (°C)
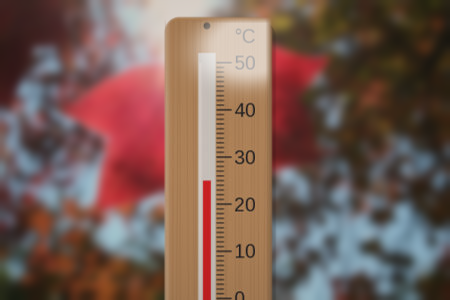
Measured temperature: 25 (°C)
